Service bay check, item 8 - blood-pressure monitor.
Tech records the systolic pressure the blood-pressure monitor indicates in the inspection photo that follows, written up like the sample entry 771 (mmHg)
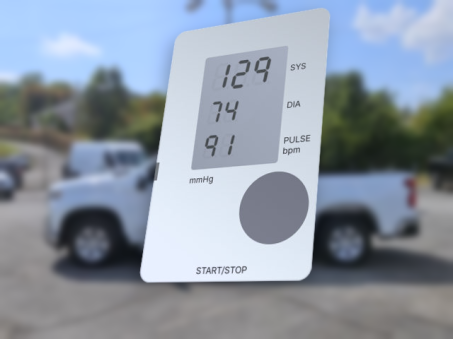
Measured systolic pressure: 129 (mmHg)
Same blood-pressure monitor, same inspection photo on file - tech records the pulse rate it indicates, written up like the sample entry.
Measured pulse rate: 91 (bpm)
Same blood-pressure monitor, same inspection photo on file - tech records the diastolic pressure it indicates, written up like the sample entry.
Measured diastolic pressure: 74 (mmHg)
